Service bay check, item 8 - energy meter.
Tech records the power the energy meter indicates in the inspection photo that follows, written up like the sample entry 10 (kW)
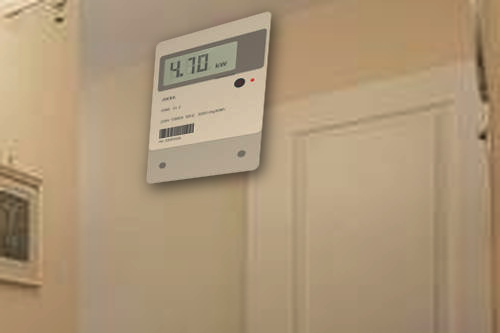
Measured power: 4.70 (kW)
